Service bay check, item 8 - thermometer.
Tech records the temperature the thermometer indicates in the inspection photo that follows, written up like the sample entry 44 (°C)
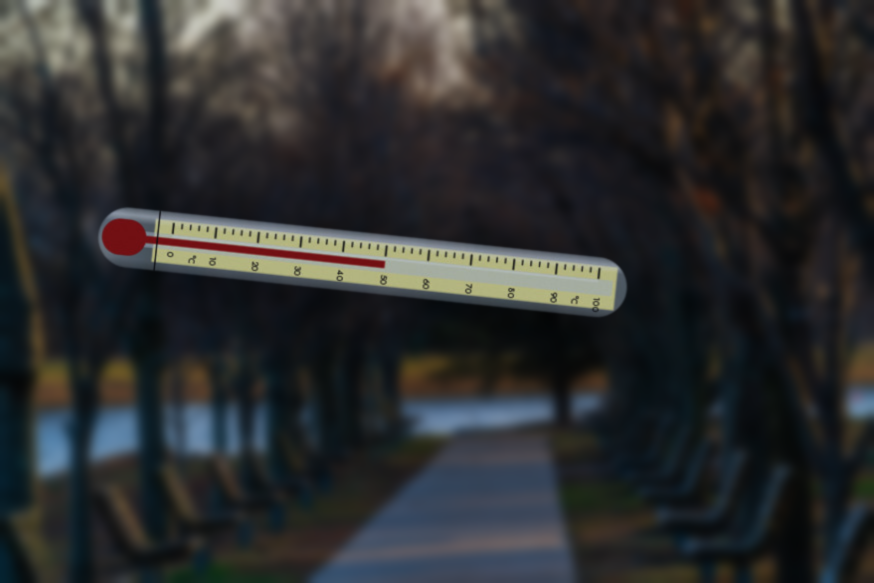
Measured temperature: 50 (°C)
